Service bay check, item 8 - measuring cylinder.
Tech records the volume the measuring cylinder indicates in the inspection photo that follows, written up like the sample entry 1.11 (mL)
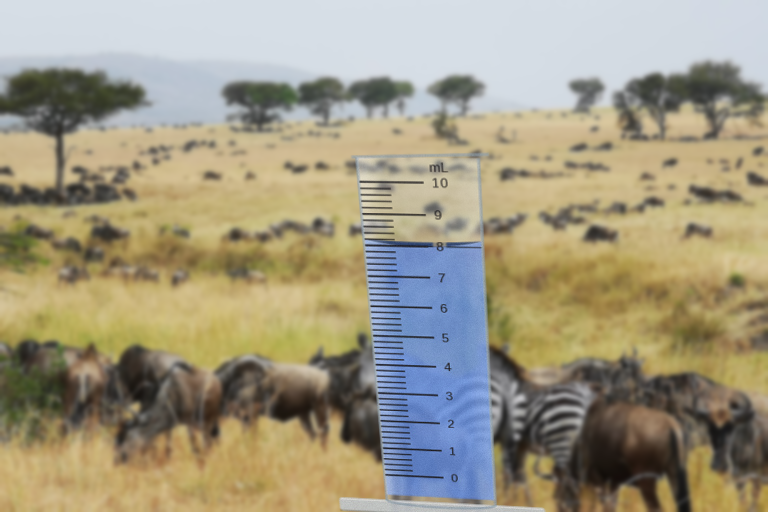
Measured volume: 8 (mL)
